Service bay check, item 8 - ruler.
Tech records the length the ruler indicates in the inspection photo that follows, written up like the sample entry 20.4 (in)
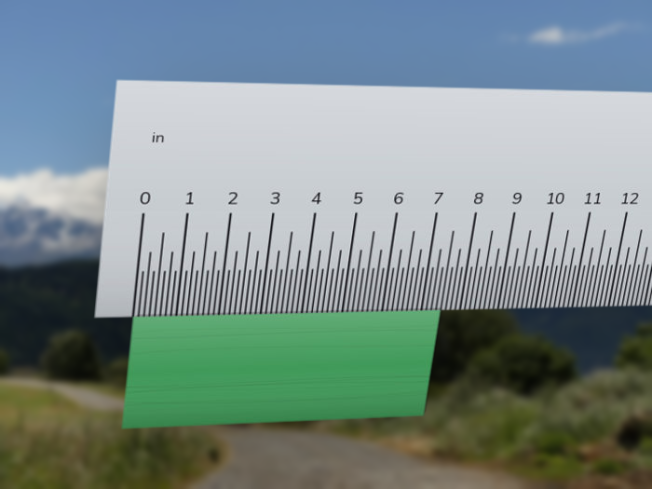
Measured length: 7.5 (in)
